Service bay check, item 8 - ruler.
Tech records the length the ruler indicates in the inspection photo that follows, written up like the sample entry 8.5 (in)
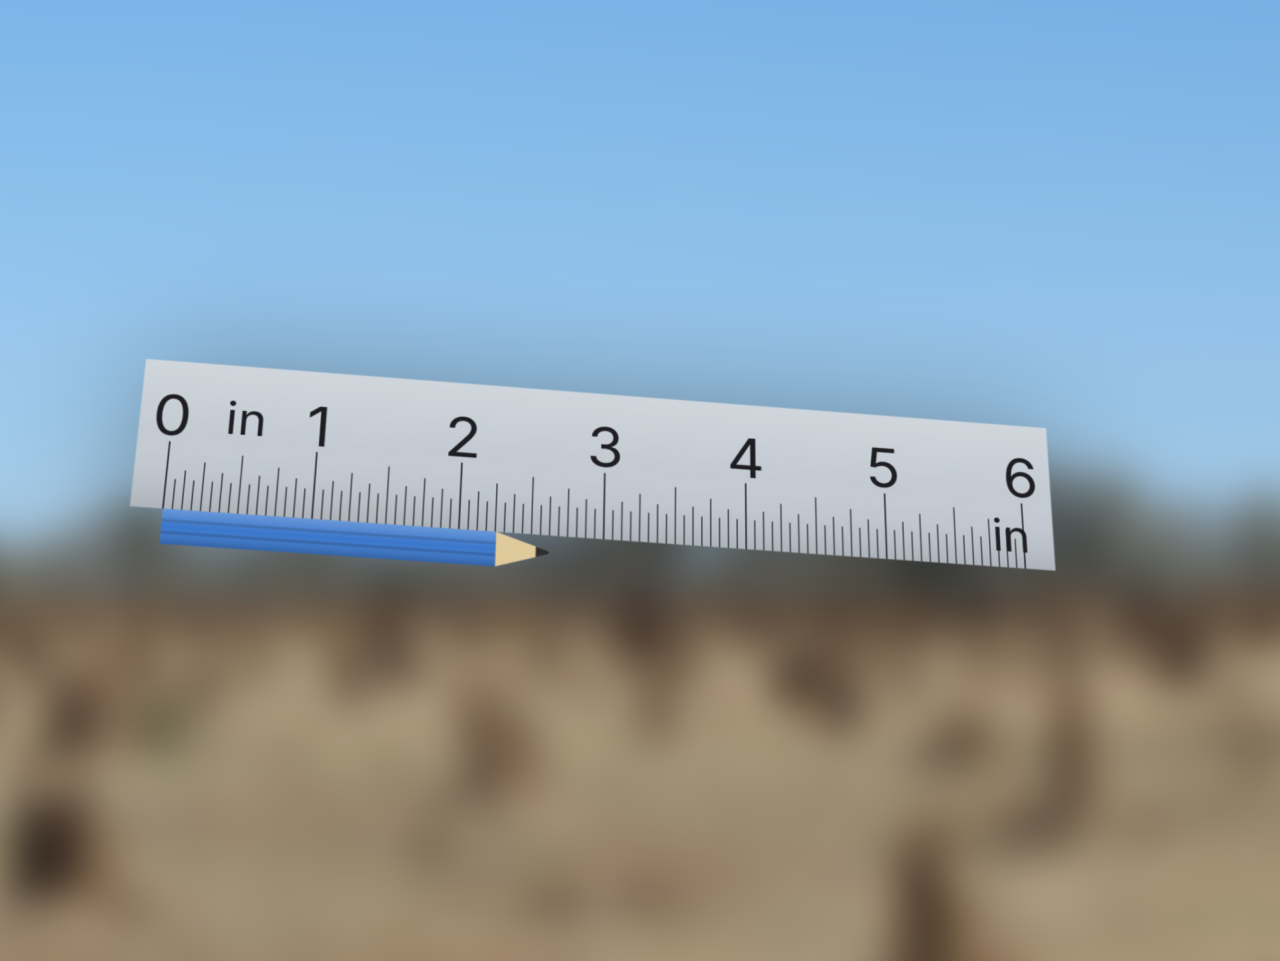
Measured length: 2.625 (in)
